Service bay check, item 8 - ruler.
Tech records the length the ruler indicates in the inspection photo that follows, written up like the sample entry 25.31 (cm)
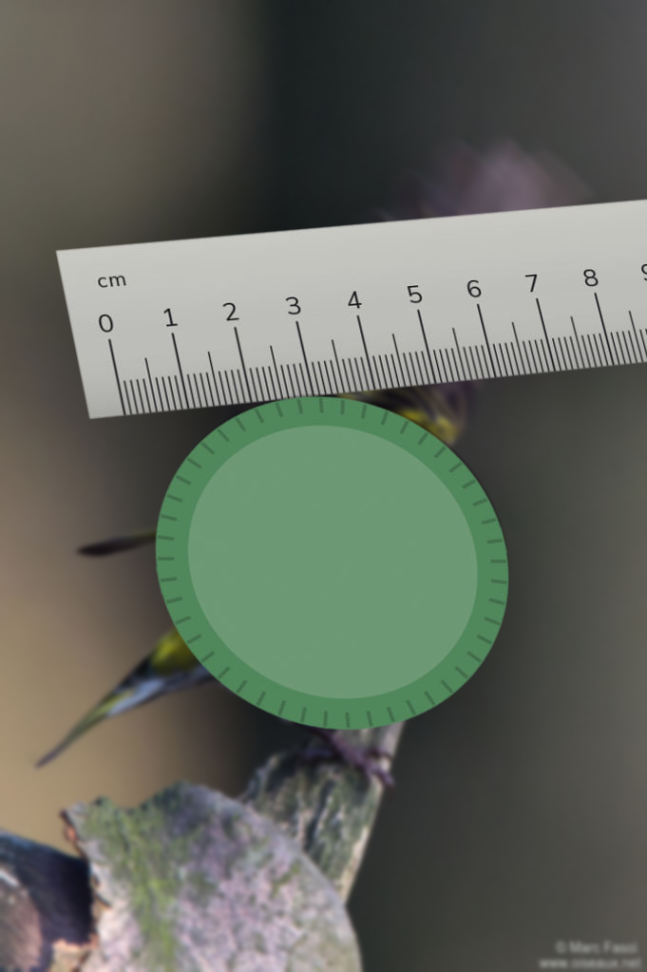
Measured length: 5.5 (cm)
